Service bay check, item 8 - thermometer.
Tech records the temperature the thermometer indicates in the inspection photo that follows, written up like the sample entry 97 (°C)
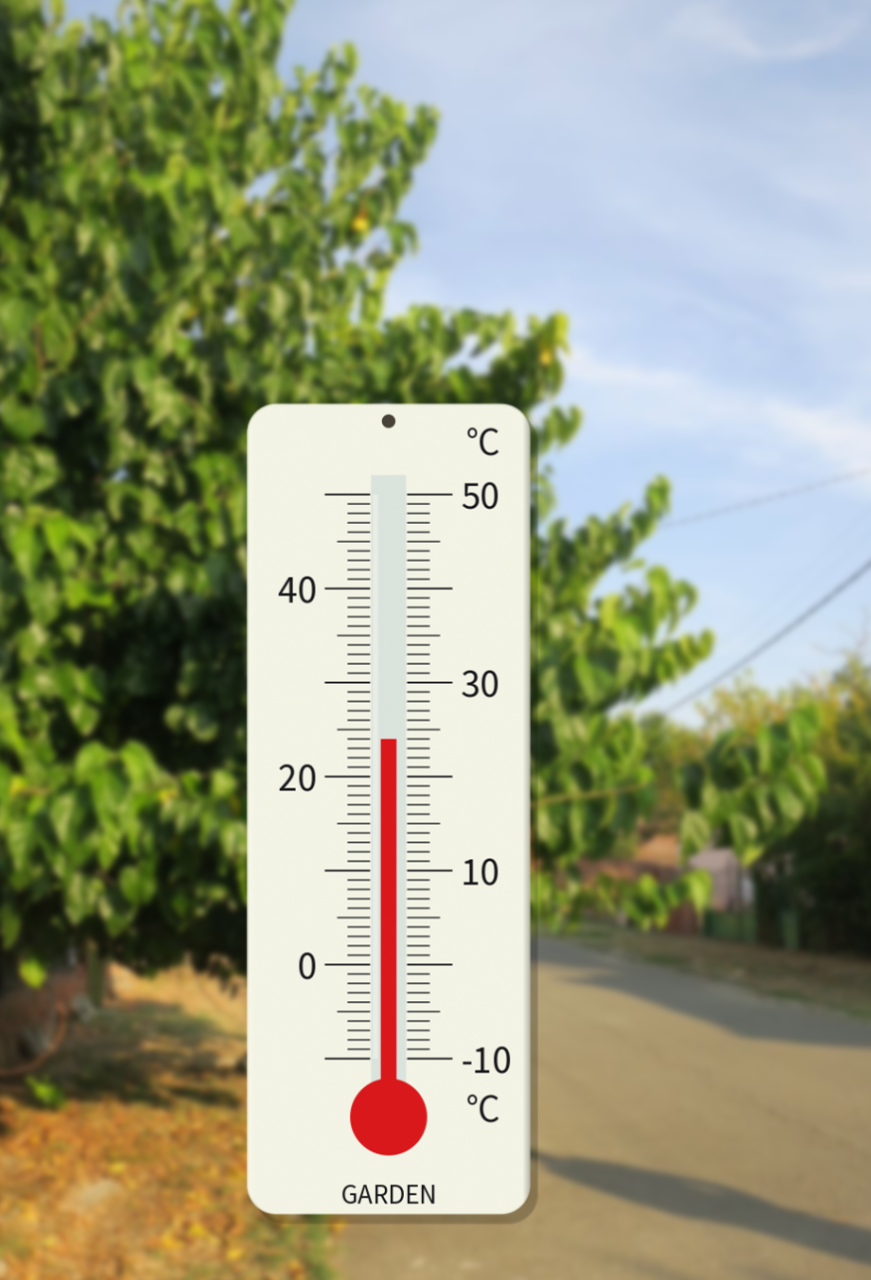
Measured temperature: 24 (°C)
